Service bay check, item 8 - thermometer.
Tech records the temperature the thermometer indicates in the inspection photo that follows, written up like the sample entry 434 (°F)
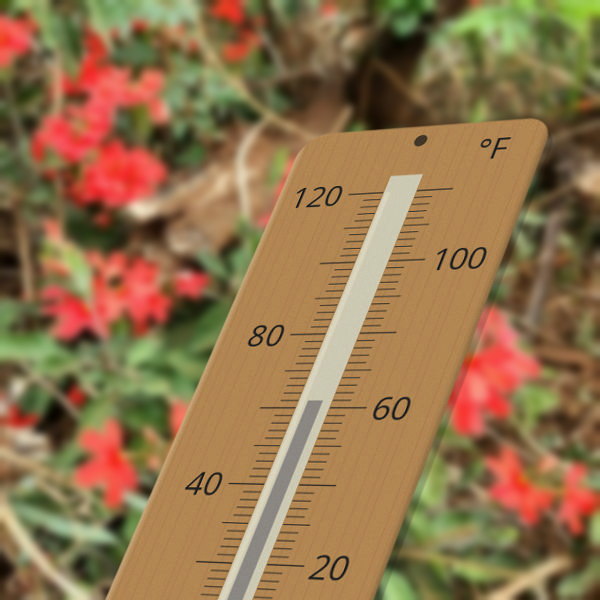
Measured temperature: 62 (°F)
